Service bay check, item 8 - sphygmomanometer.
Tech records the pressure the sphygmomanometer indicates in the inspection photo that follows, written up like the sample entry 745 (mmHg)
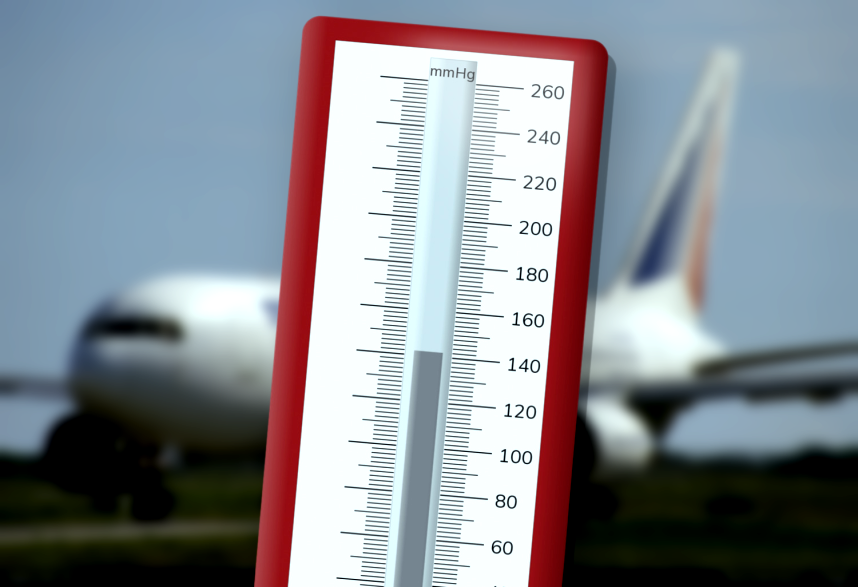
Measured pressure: 142 (mmHg)
